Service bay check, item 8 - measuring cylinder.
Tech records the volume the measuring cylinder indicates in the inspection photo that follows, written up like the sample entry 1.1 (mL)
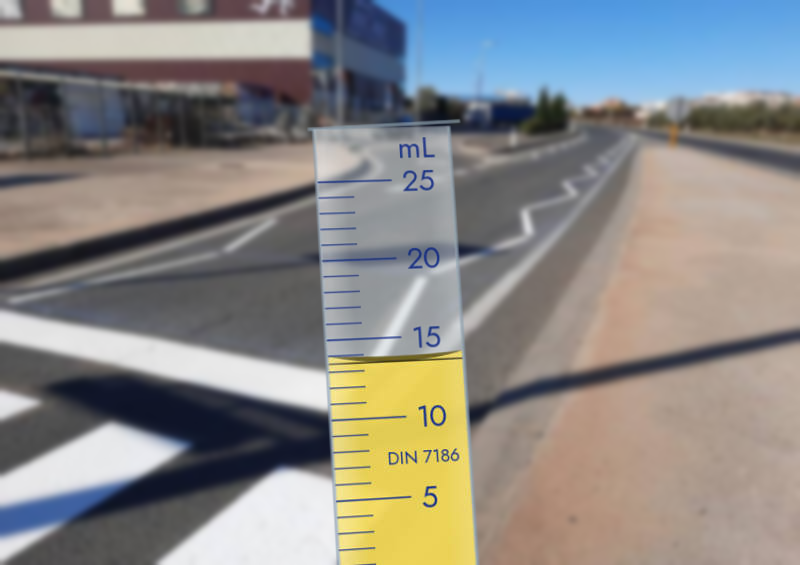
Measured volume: 13.5 (mL)
